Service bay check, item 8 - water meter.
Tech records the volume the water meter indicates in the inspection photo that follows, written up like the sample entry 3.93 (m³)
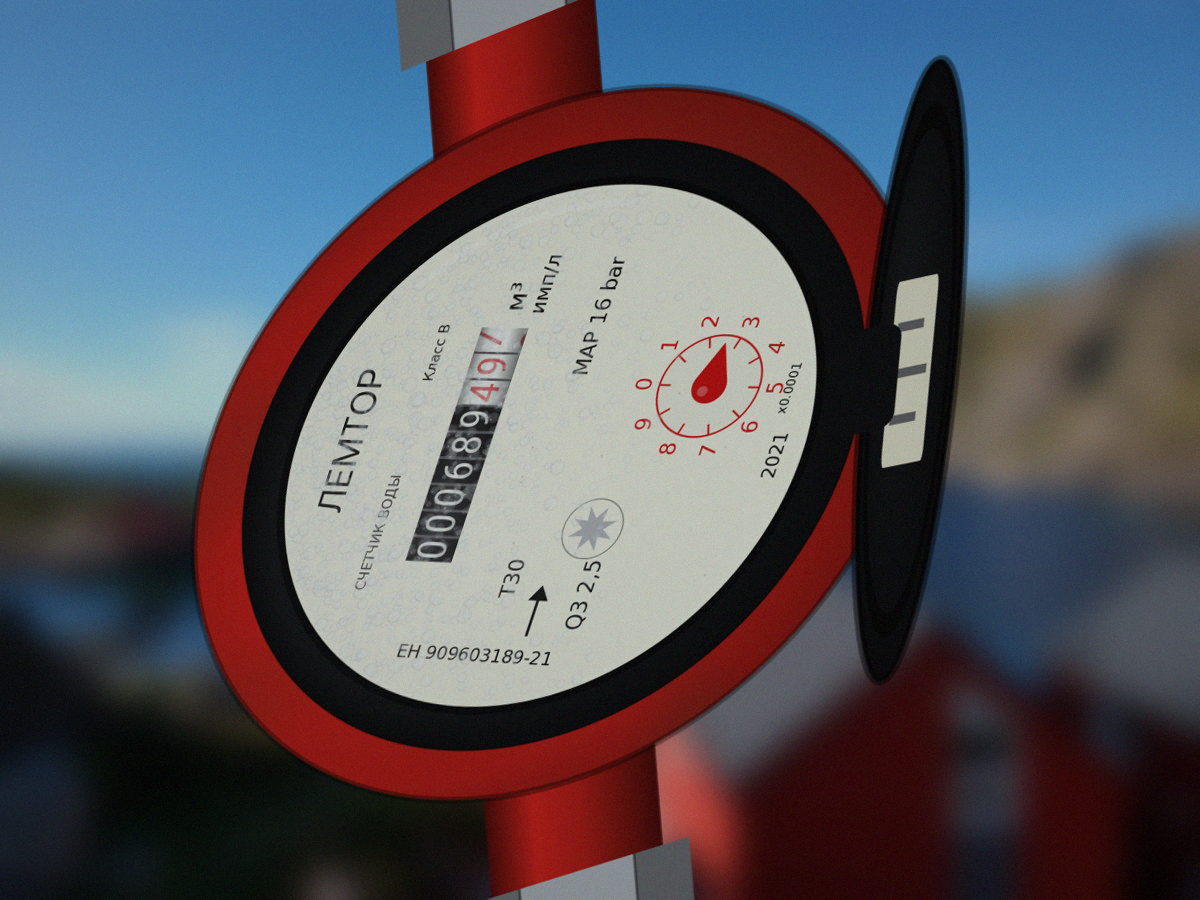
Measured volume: 689.4972 (m³)
